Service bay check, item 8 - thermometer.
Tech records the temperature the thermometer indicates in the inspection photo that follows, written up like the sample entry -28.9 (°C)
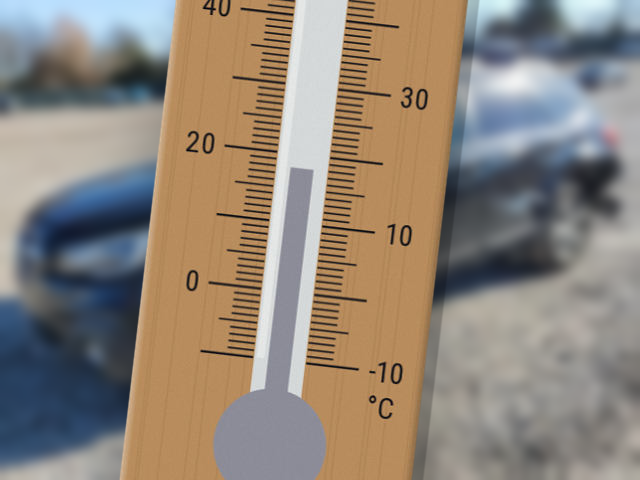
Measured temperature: 18 (°C)
